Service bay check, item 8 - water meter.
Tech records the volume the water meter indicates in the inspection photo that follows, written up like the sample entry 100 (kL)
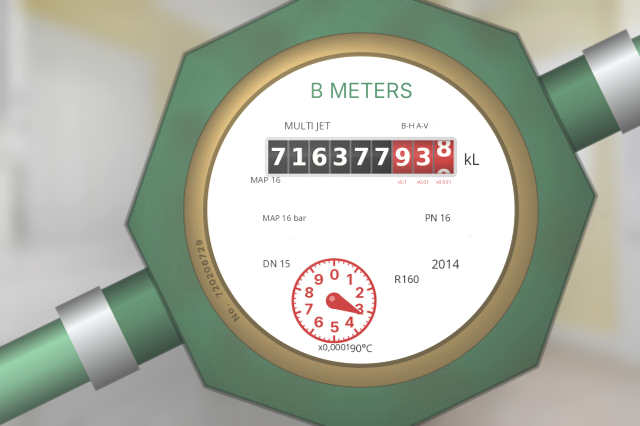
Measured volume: 716377.9383 (kL)
